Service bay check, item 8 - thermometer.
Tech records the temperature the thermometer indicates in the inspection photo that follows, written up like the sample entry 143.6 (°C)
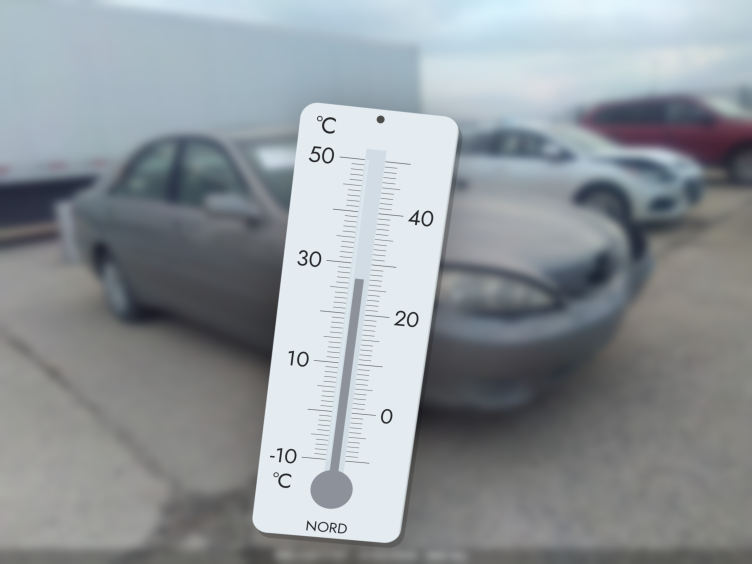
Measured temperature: 27 (°C)
